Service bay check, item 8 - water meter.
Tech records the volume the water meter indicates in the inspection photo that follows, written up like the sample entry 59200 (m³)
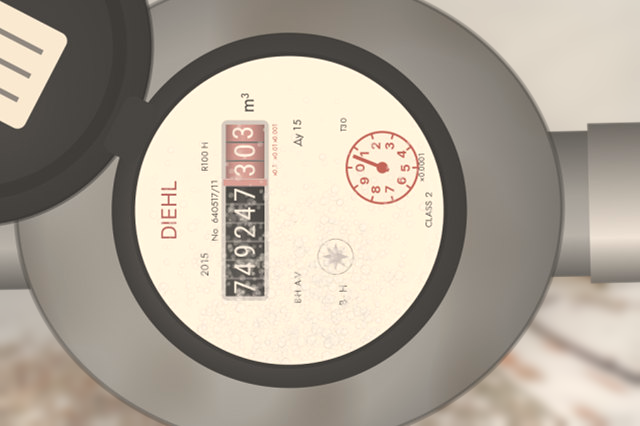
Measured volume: 749247.3030 (m³)
